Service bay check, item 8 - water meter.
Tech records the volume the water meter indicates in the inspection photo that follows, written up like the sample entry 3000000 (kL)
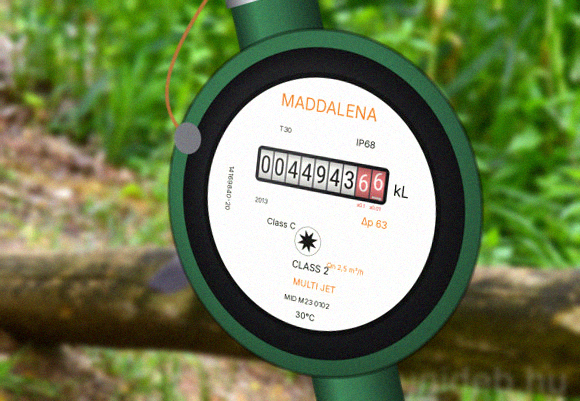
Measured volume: 44943.66 (kL)
